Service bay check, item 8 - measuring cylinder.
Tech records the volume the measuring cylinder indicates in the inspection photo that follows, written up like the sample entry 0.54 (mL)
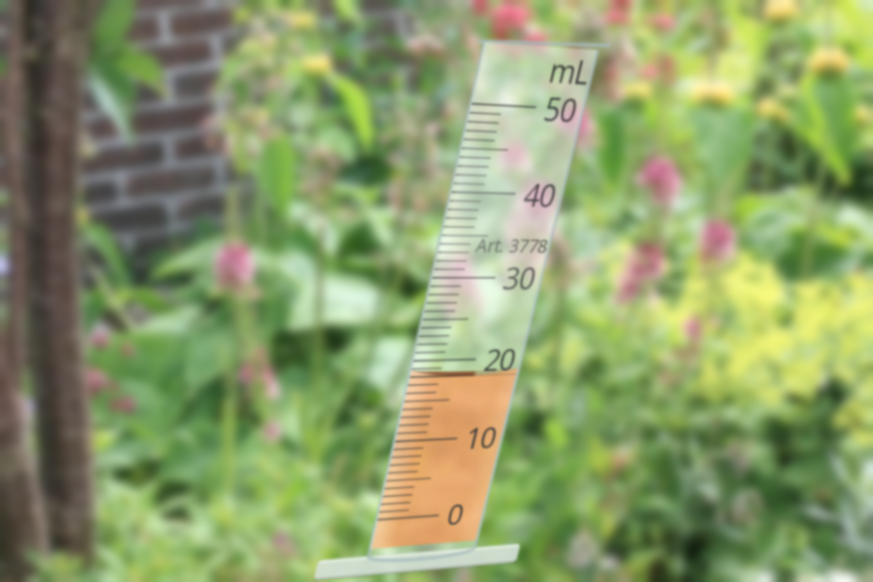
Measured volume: 18 (mL)
